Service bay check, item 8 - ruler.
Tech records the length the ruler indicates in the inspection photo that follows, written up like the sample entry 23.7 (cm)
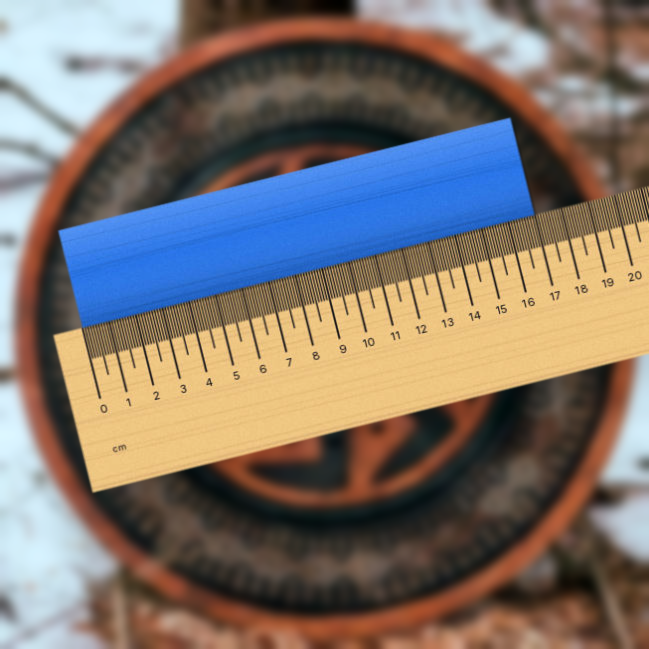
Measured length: 17 (cm)
